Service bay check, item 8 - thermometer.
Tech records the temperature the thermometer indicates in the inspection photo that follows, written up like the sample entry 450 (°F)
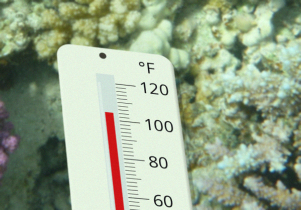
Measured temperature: 104 (°F)
